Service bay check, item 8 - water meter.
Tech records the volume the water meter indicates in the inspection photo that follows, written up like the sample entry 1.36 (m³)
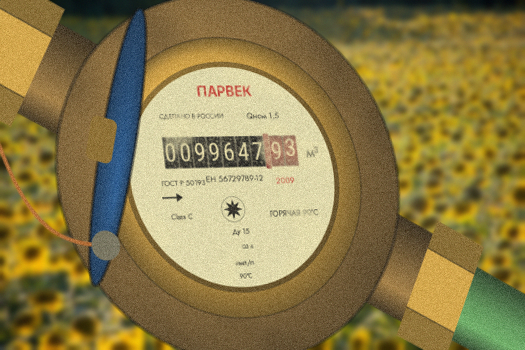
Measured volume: 99647.93 (m³)
